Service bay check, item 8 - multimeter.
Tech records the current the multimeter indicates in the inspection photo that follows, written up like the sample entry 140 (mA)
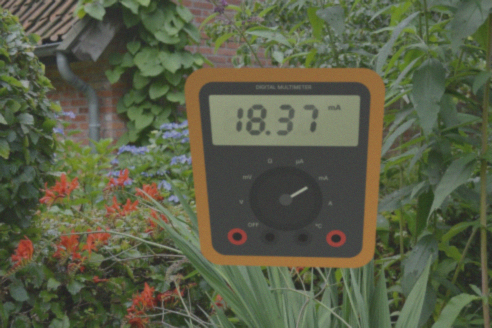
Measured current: 18.37 (mA)
